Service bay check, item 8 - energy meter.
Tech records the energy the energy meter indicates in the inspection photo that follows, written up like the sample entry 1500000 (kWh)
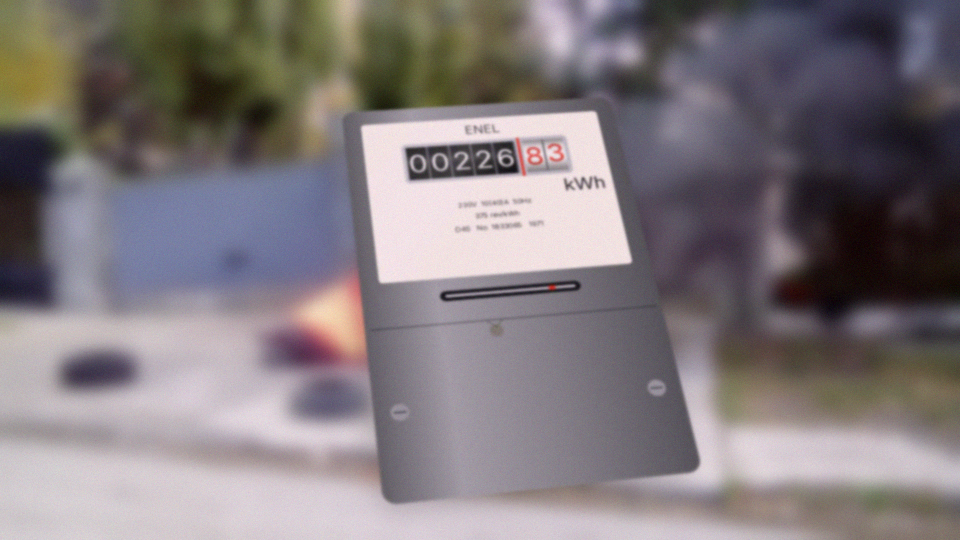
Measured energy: 226.83 (kWh)
